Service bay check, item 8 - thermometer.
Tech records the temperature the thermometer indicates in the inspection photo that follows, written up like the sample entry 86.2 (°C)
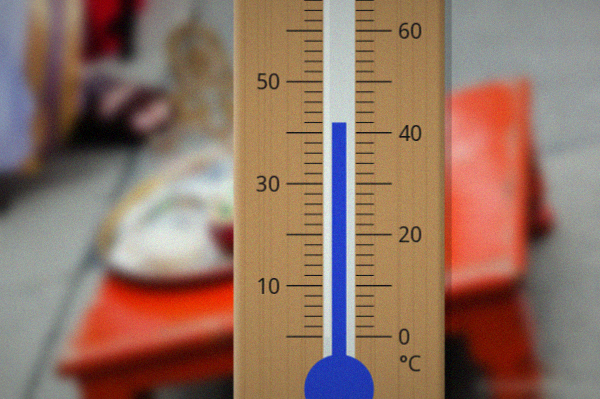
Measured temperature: 42 (°C)
